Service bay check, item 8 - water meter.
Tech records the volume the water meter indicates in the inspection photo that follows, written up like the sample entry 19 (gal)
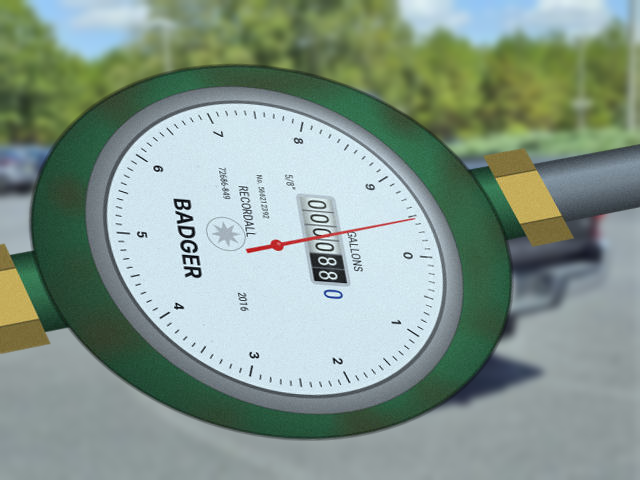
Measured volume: 879.5 (gal)
